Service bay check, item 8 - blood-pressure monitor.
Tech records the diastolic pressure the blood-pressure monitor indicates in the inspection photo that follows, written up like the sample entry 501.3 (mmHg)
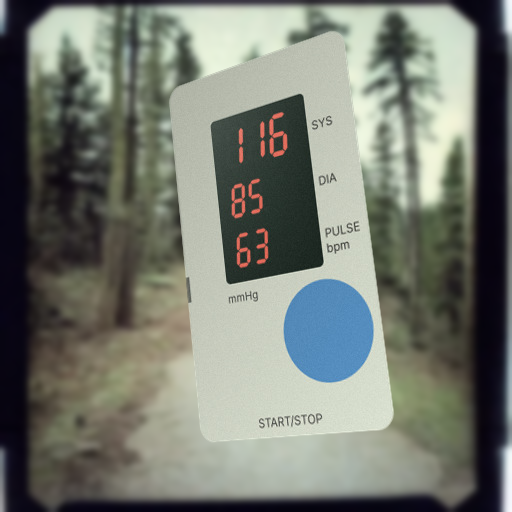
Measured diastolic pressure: 85 (mmHg)
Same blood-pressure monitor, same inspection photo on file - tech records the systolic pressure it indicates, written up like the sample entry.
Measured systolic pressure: 116 (mmHg)
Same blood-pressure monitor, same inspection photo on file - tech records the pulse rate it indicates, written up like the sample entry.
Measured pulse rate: 63 (bpm)
